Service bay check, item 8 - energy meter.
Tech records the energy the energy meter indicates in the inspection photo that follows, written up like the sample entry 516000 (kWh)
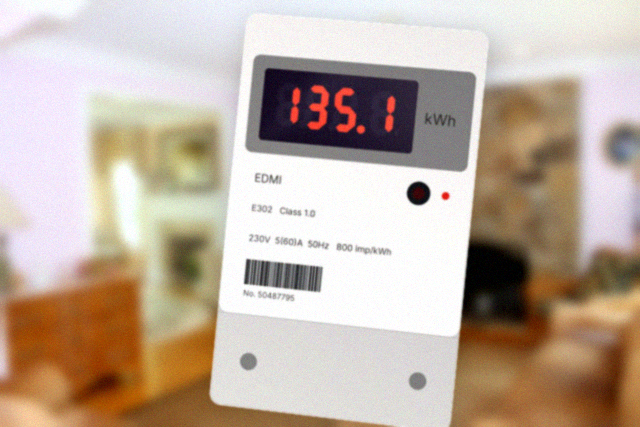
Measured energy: 135.1 (kWh)
